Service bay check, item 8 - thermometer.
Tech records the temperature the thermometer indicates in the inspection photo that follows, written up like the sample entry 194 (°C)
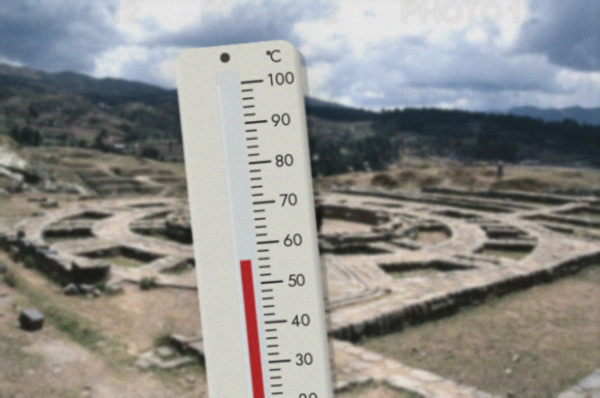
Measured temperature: 56 (°C)
